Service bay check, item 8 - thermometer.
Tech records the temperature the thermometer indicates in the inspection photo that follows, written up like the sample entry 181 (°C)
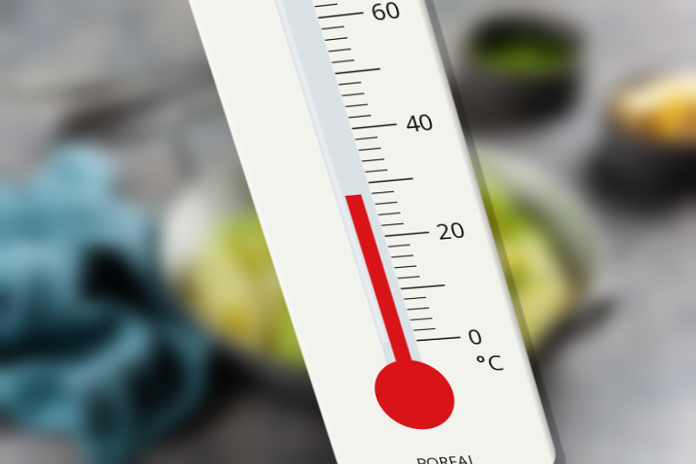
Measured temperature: 28 (°C)
